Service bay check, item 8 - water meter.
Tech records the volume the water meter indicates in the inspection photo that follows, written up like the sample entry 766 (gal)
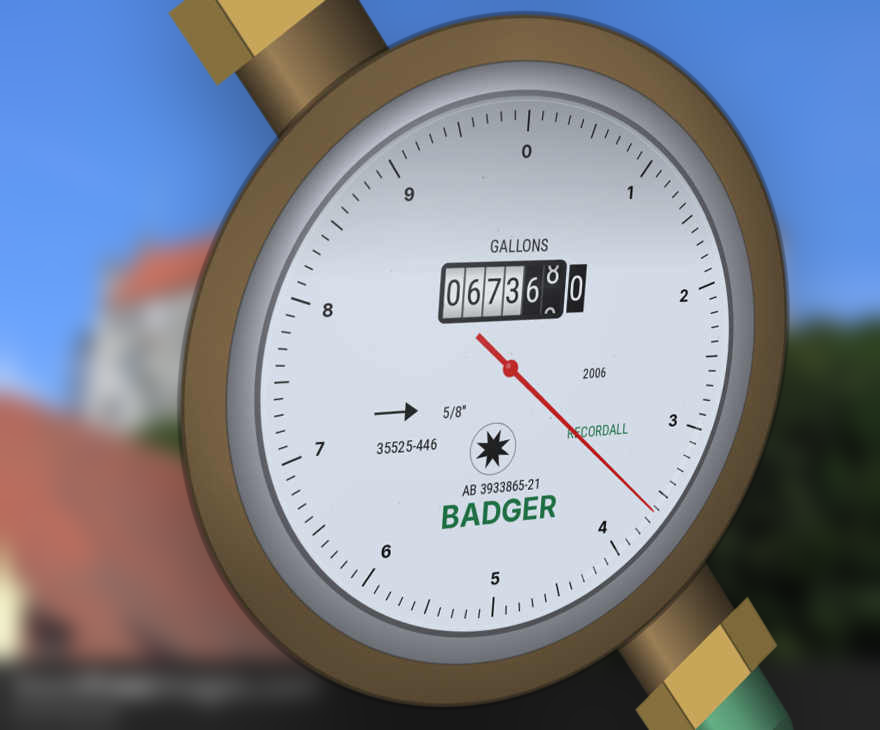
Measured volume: 673683.6 (gal)
